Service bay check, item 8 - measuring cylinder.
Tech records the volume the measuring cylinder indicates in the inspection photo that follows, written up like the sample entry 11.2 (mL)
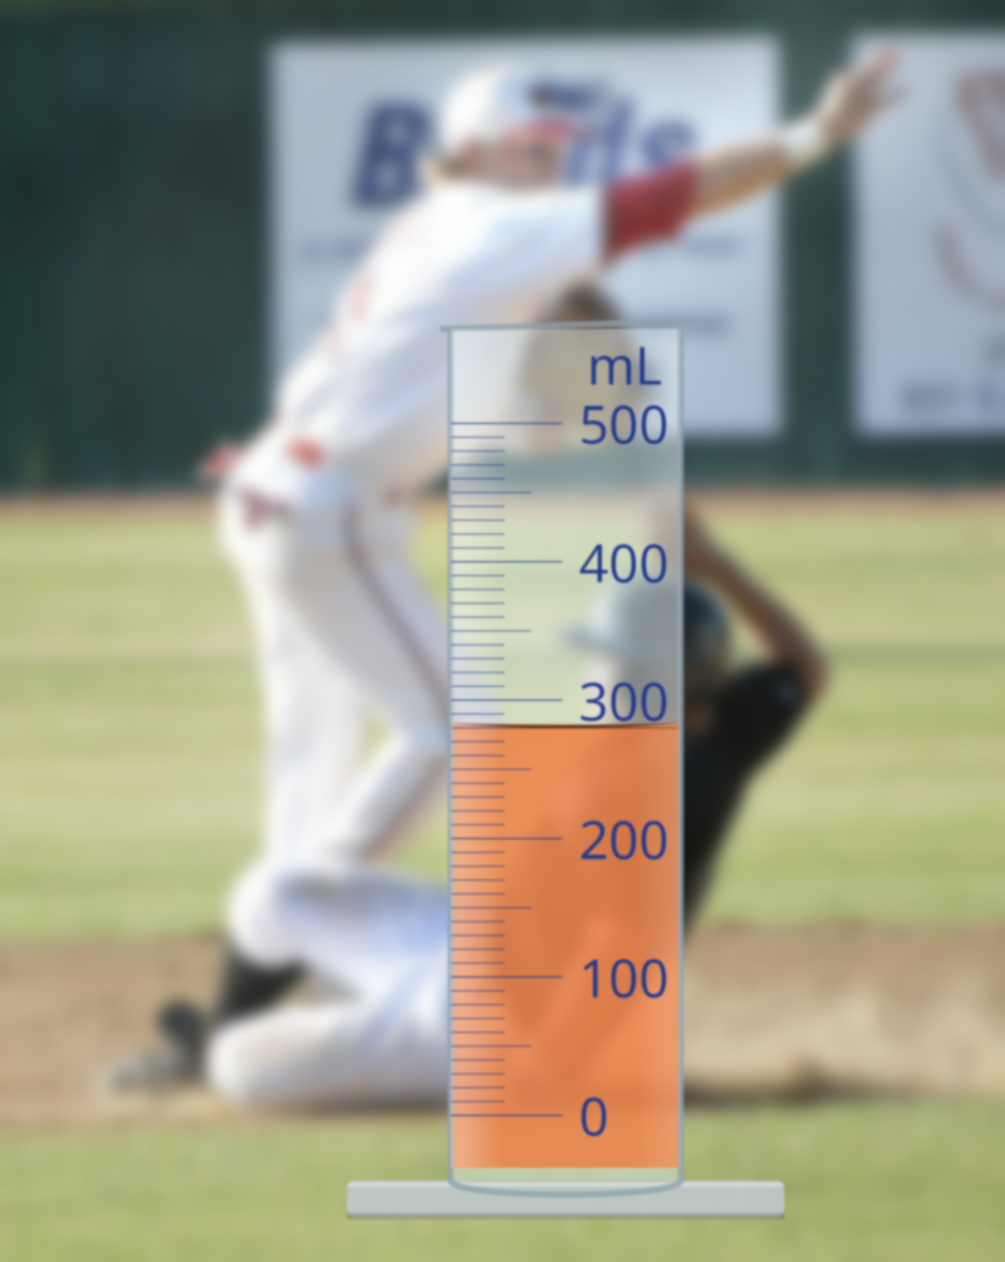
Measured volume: 280 (mL)
